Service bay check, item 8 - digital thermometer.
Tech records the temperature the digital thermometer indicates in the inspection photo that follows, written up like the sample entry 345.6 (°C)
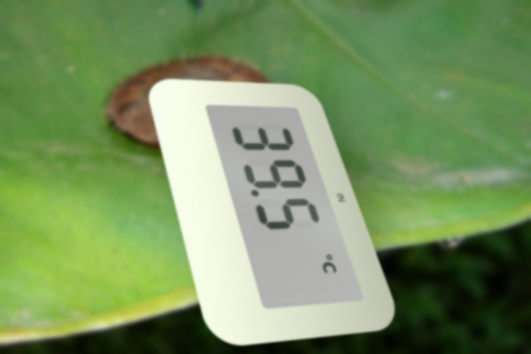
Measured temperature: 39.5 (°C)
